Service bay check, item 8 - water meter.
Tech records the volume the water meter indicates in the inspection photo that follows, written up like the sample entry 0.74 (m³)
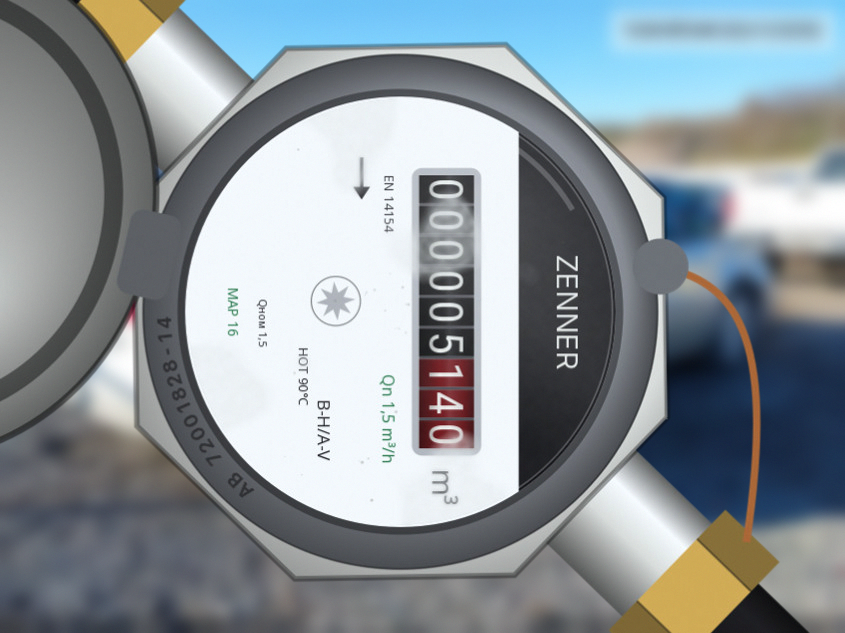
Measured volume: 5.140 (m³)
